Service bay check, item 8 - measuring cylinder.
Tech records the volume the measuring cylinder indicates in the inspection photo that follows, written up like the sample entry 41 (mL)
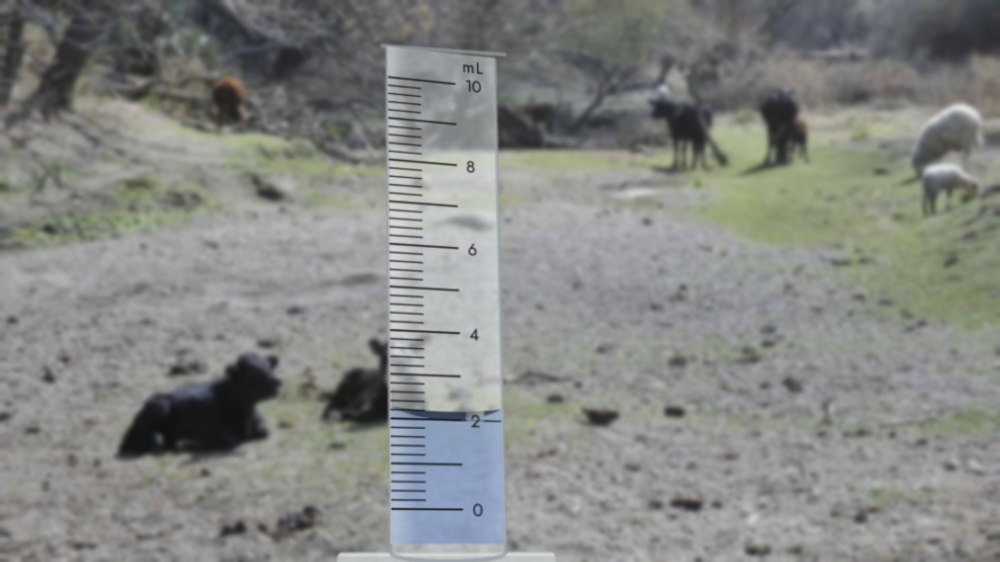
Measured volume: 2 (mL)
